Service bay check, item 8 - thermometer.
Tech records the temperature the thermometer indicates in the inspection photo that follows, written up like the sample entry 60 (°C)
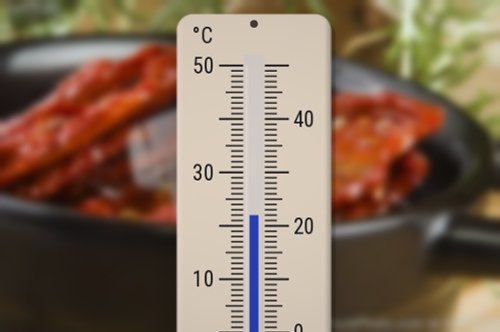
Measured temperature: 22 (°C)
